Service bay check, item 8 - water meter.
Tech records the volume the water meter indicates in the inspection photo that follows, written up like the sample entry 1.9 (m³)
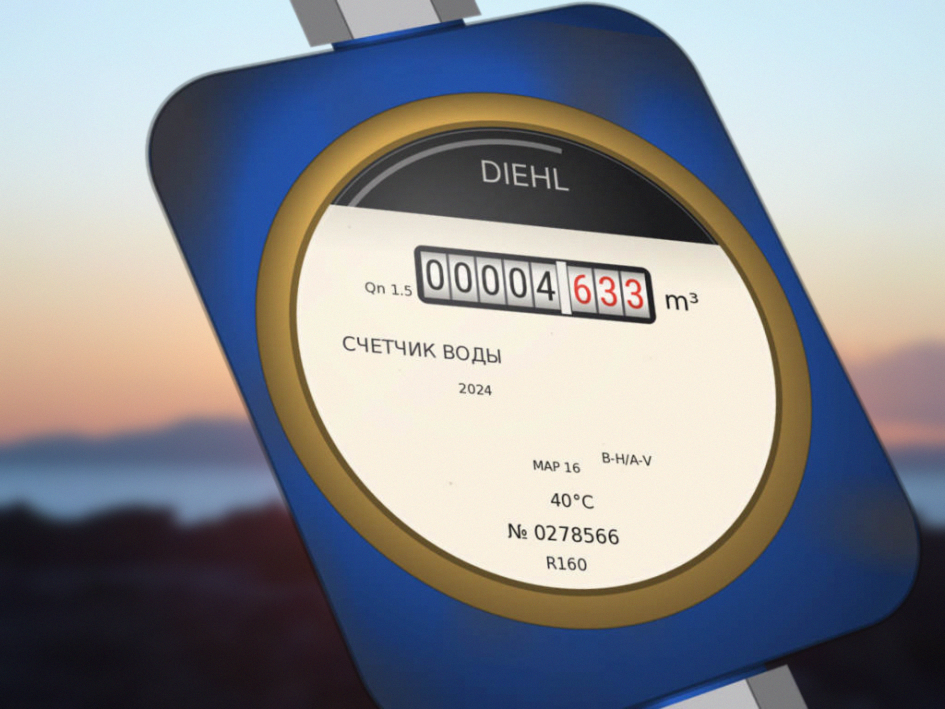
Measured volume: 4.633 (m³)
